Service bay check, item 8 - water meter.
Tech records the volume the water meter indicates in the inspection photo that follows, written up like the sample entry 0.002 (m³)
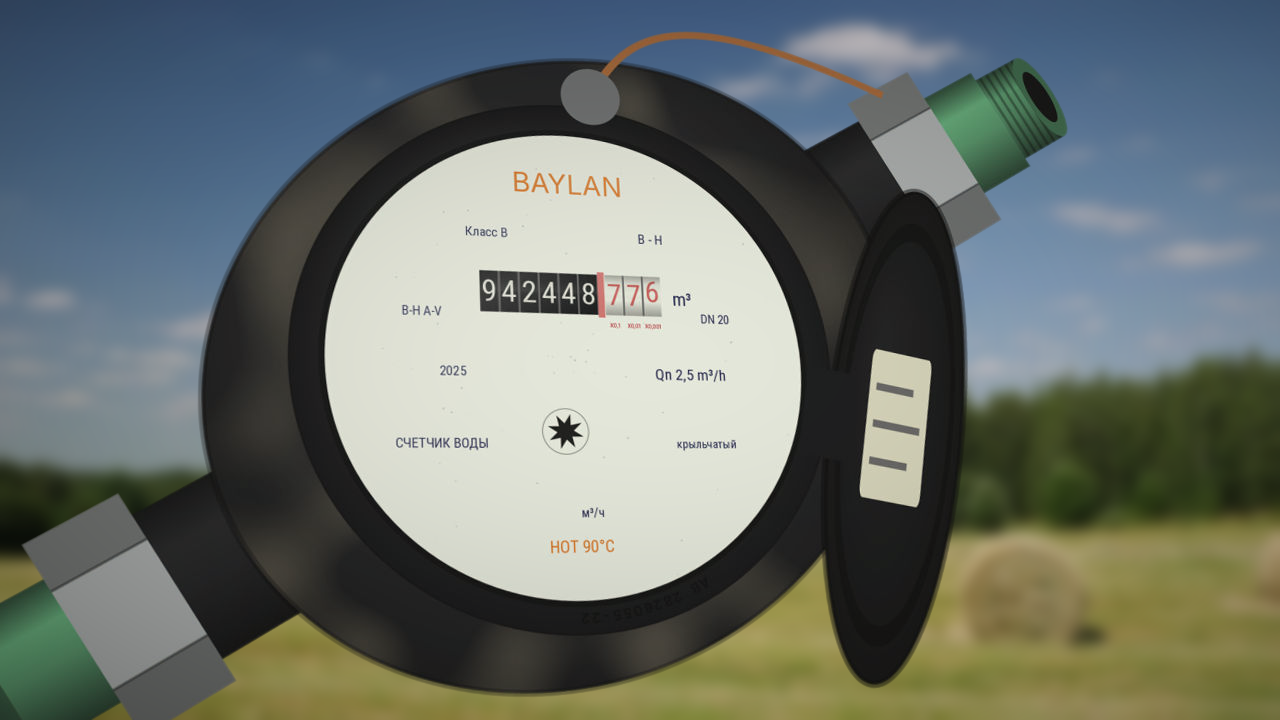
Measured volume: 942448.776 (m³)
